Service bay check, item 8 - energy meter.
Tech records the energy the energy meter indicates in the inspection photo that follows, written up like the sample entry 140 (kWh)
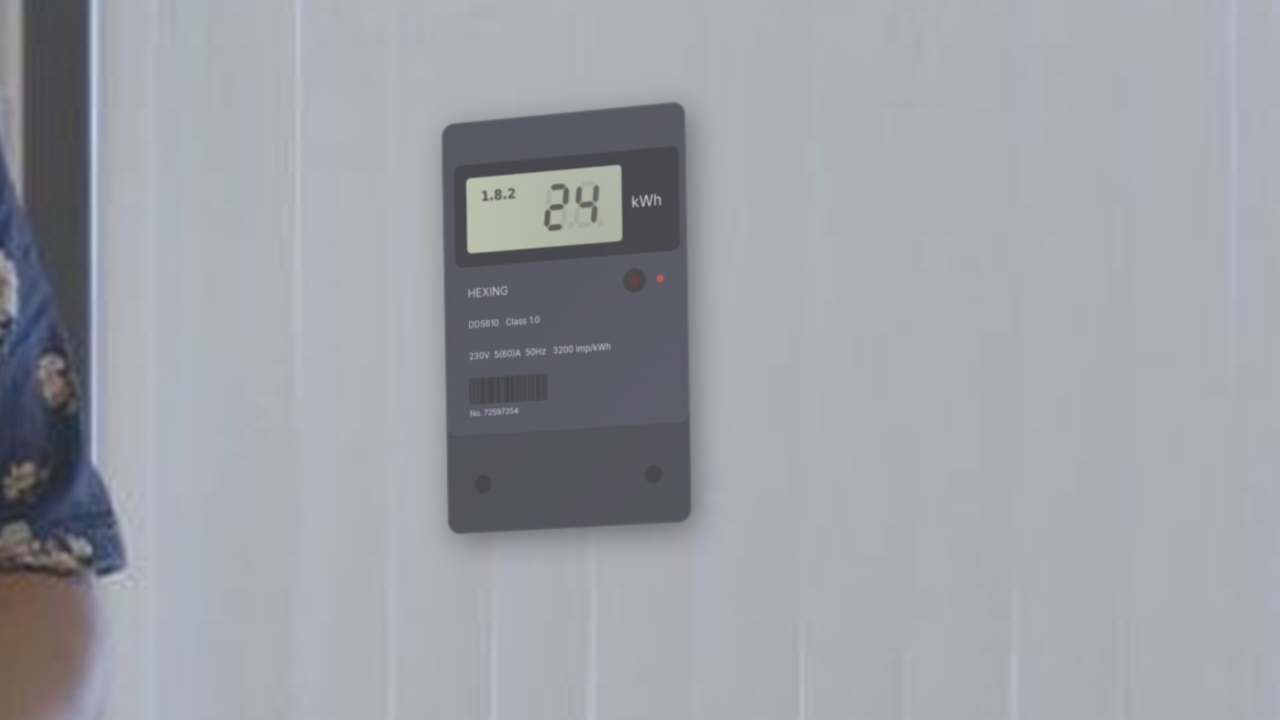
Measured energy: 24 (kWh)
